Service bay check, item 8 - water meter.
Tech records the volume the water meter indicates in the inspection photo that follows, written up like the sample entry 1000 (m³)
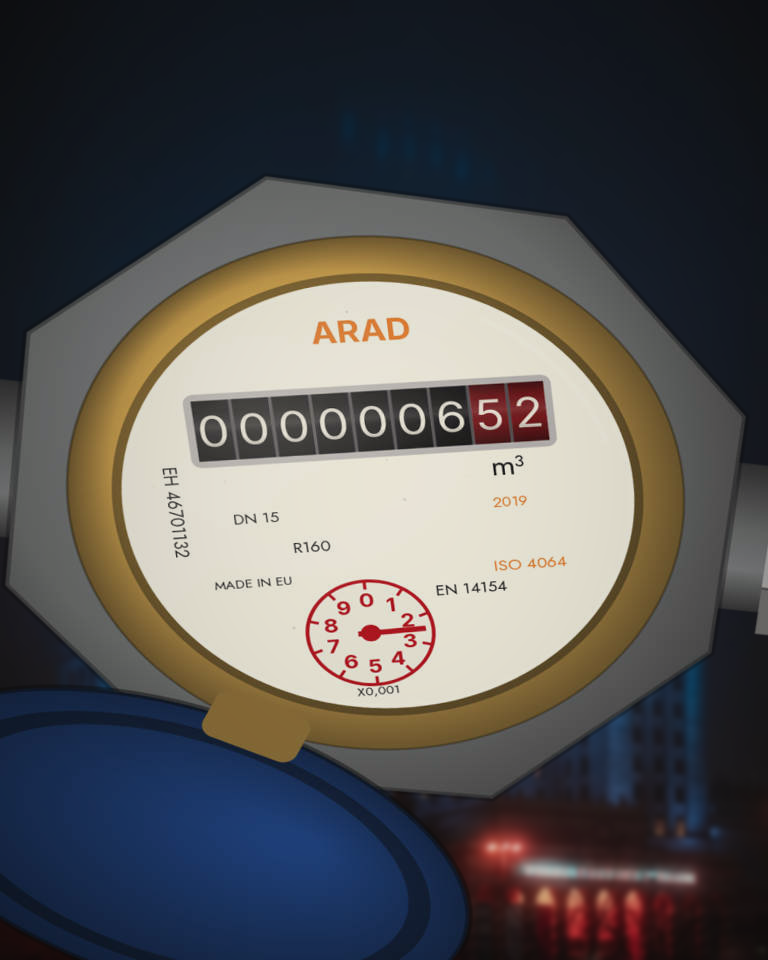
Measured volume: 6.522 (m³)
